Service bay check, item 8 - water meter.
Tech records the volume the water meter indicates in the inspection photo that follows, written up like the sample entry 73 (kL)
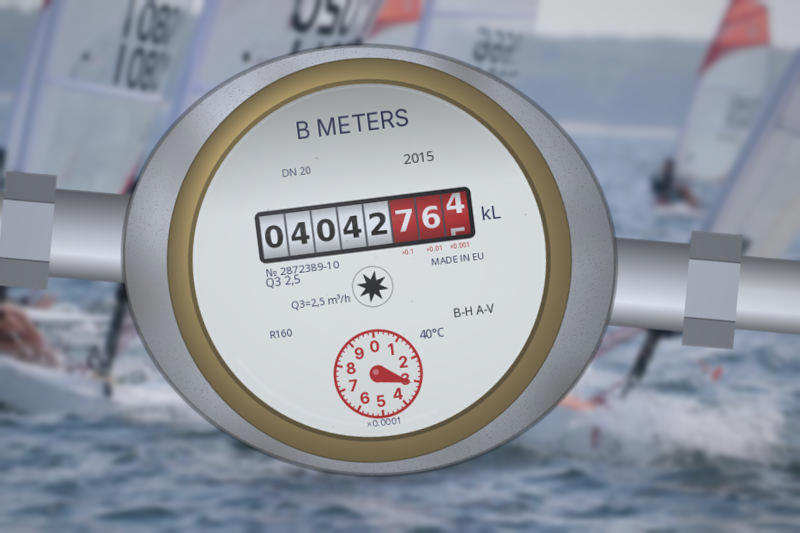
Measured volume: 4042.7643 (kL)
